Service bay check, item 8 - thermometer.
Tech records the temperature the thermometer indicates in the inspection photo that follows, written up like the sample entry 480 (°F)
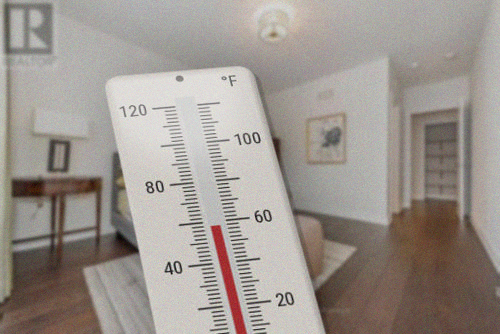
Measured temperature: 58 (°F)
